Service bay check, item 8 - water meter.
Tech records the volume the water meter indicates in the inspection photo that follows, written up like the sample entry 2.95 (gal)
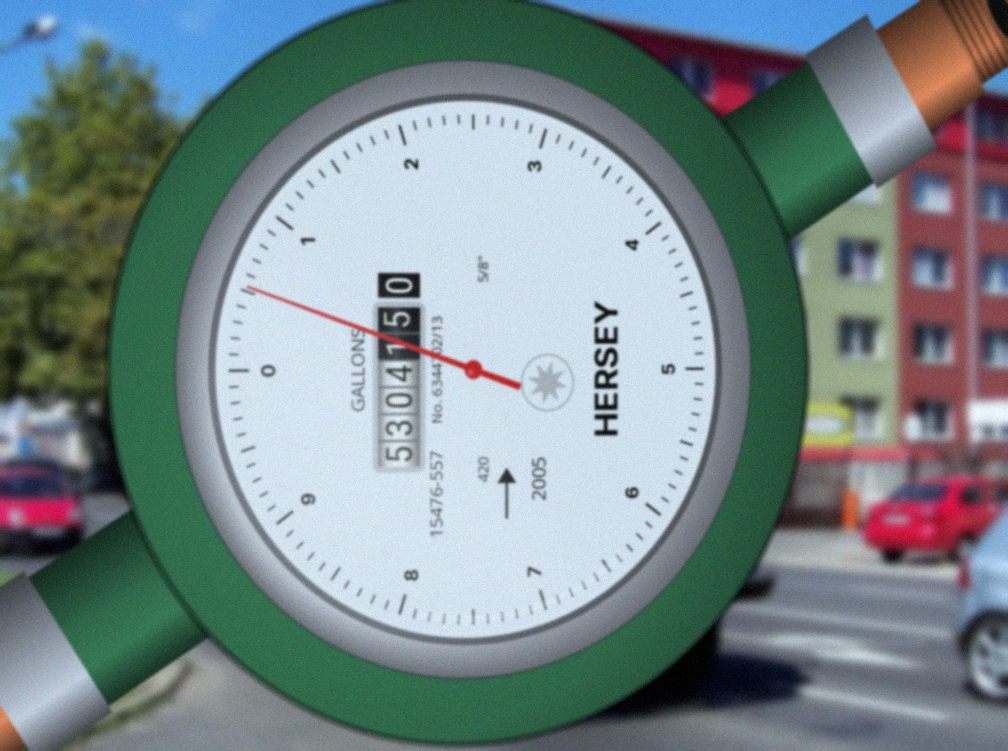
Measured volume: 5304150.5 (gal)
